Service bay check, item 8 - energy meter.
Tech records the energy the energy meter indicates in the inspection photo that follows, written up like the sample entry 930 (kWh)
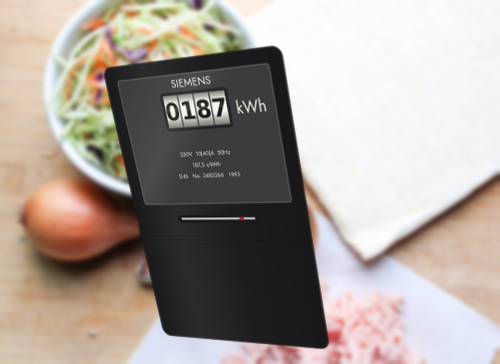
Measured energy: 187 (kWh)
